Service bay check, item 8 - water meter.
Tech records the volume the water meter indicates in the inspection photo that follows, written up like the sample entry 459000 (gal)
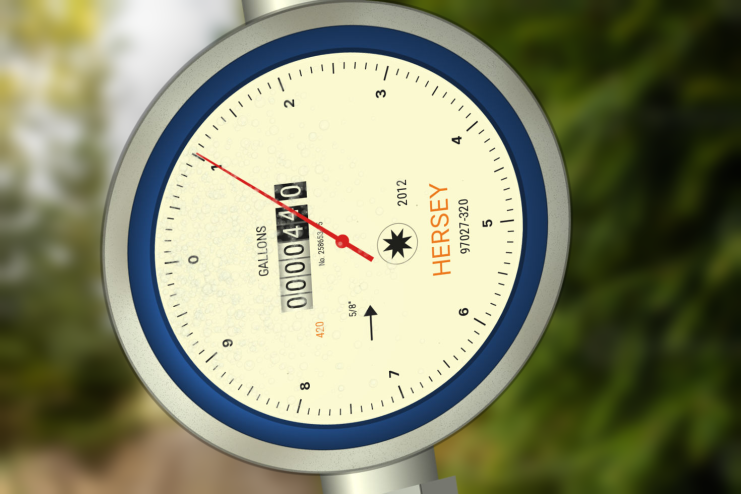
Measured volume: 441.0 (gal)
